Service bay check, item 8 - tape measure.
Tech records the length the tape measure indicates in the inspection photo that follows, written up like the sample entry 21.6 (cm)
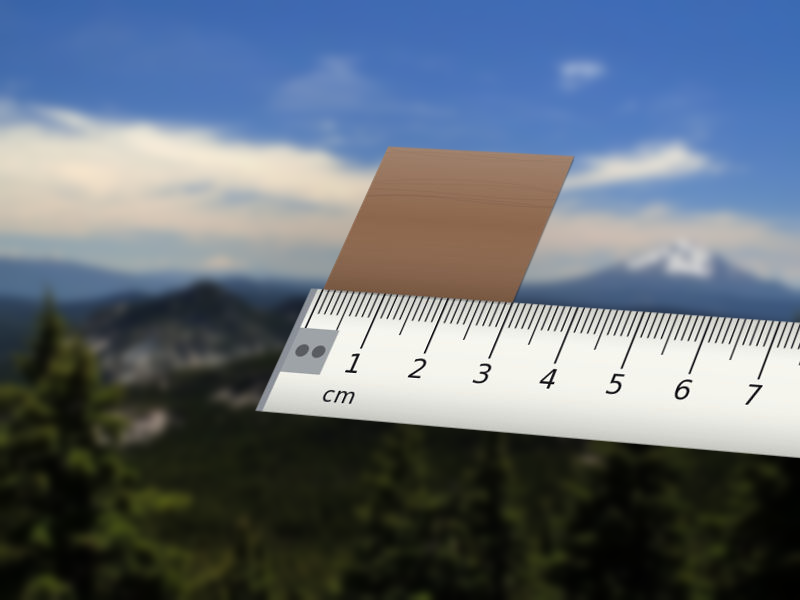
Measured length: 3 (cm)
